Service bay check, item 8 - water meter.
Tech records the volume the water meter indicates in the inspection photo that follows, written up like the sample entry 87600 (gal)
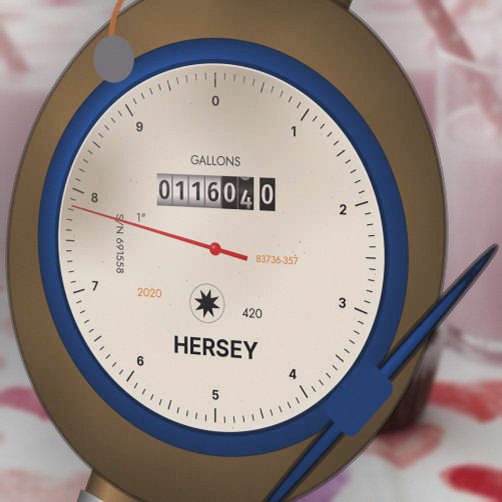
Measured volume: 116037.8 (gal)
